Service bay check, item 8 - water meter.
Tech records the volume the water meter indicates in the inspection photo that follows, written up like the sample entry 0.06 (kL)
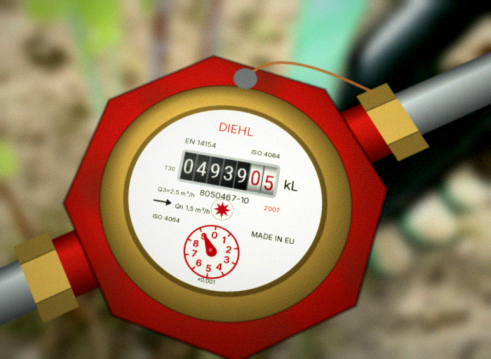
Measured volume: 4939.049 (kL)
